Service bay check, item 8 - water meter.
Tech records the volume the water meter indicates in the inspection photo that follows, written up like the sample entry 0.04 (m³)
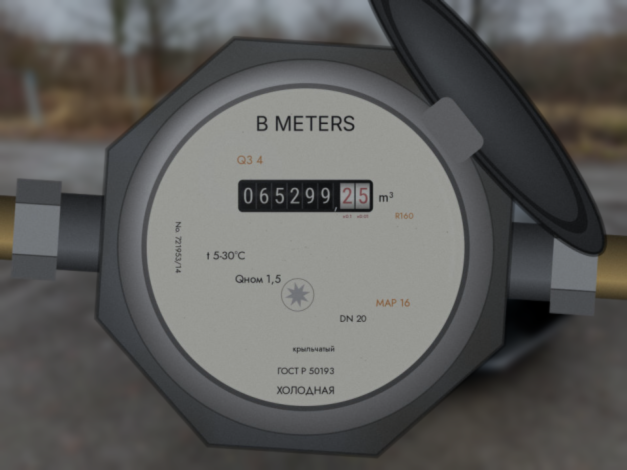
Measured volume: 65299.25 (m³)
